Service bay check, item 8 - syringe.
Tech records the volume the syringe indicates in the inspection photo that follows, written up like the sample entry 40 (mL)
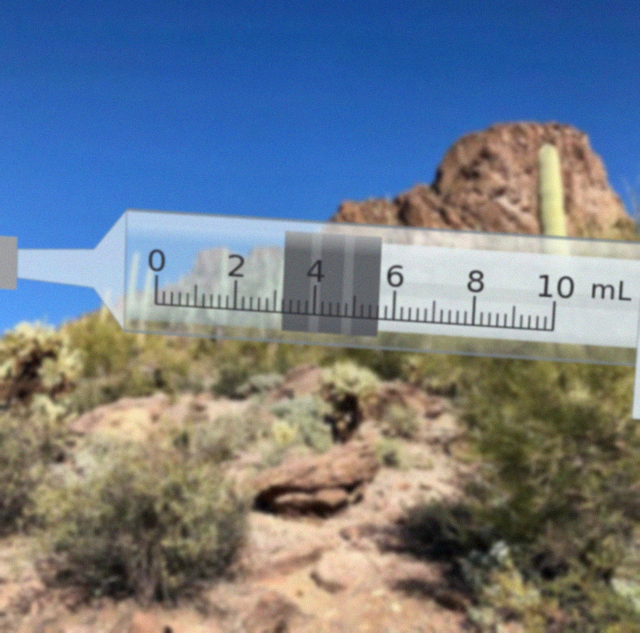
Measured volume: 3.2 (mL)
